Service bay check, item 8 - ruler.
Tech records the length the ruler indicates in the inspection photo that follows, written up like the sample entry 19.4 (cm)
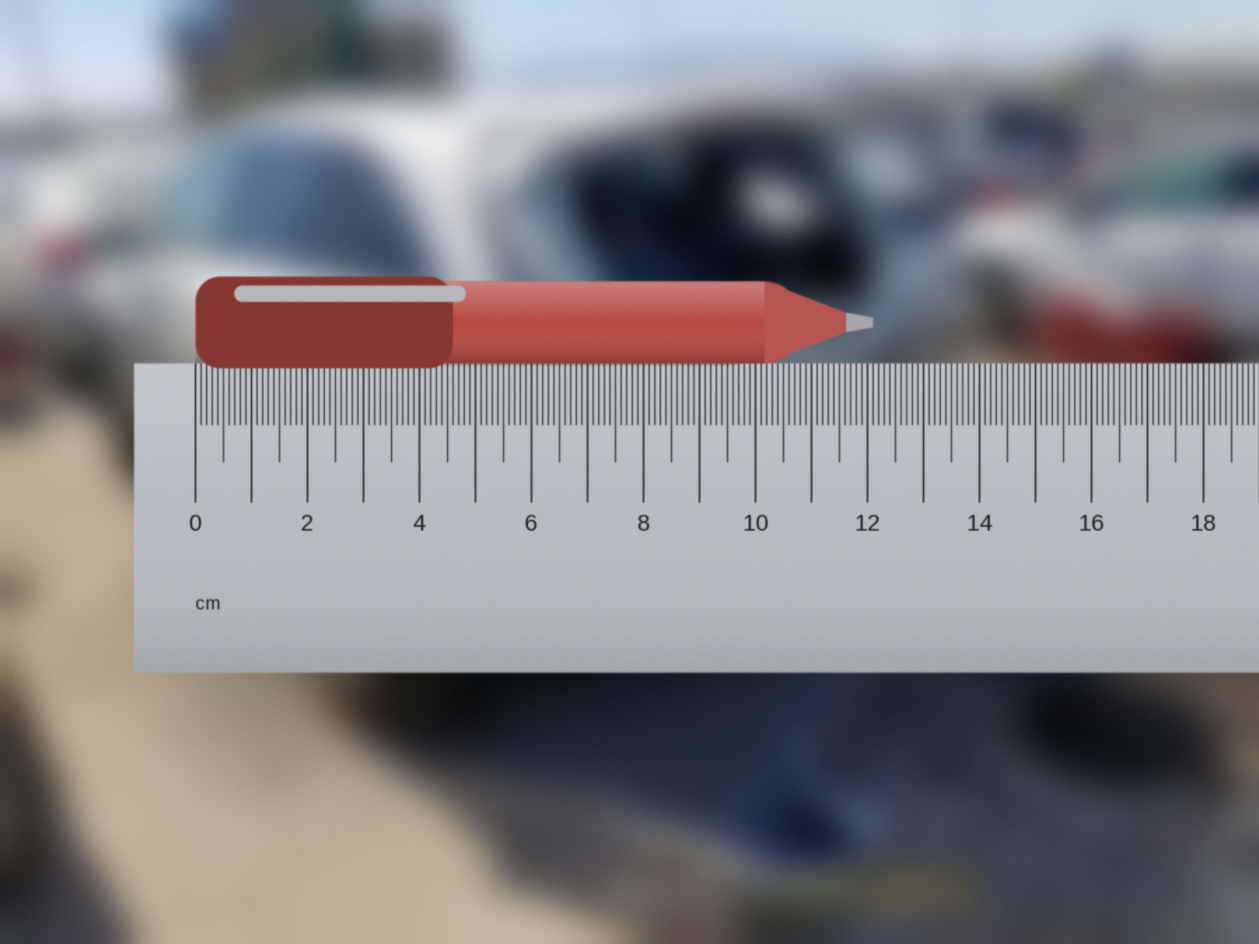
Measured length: 12.1 (cm)
